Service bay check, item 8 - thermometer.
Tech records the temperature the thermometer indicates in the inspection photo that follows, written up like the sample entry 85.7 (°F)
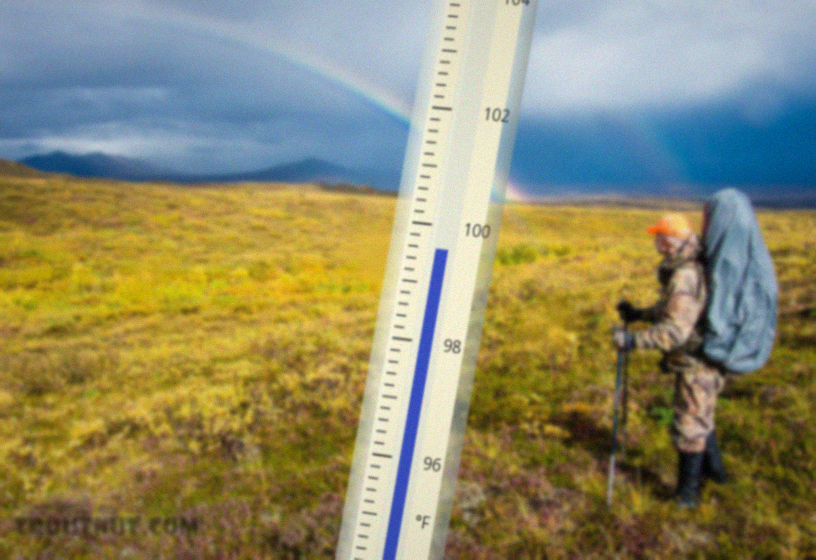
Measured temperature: 99.6 (°F)
